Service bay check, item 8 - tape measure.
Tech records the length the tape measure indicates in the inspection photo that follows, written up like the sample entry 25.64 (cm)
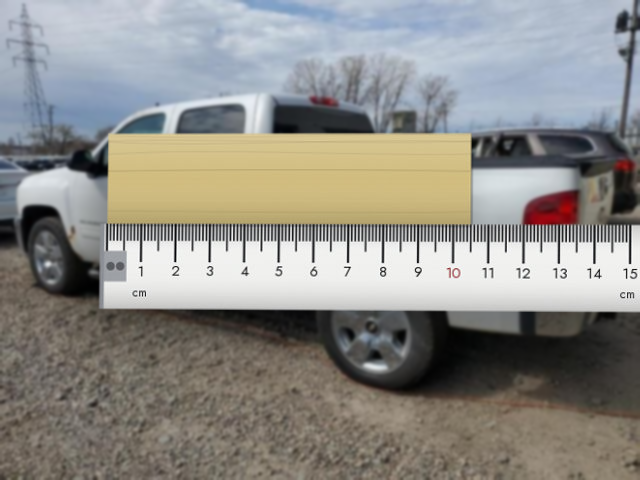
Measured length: 10.5 (cm)
